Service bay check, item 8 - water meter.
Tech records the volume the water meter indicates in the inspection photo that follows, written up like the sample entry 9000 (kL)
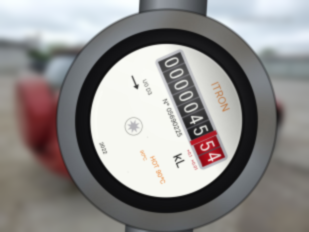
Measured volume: 45.54 (kL)
